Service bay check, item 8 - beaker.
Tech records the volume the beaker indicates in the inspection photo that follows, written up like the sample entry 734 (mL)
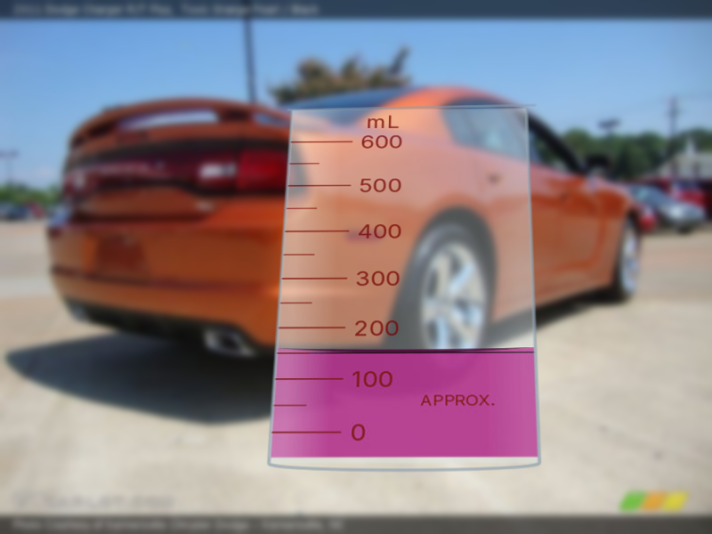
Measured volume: 150 (mL)
